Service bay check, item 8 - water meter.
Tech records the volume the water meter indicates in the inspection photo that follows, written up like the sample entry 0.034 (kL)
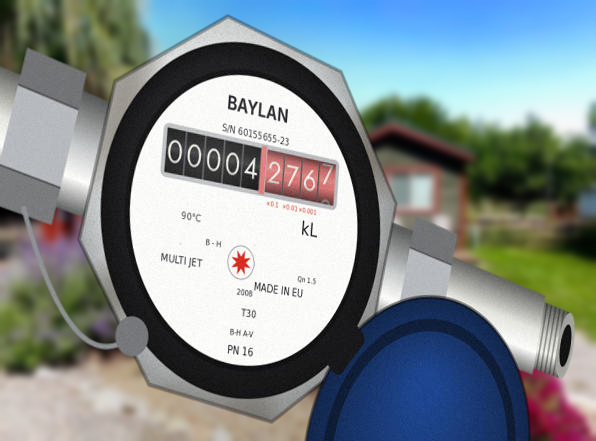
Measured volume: 4.2767 (kL)
